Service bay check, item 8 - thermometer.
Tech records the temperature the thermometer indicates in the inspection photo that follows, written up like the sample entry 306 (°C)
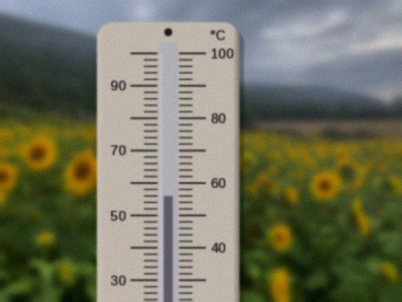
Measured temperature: 56 (°C)
